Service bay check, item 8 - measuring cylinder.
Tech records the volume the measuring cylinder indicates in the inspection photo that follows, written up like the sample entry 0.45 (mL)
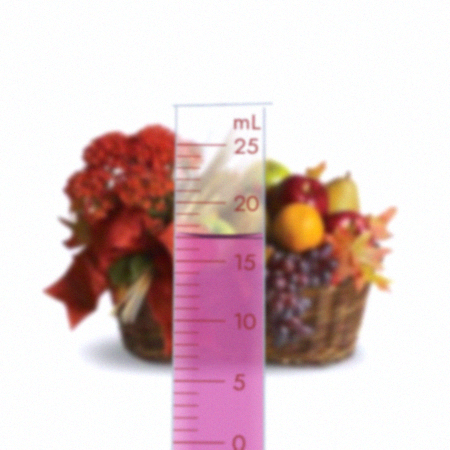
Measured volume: 17 (mL)
